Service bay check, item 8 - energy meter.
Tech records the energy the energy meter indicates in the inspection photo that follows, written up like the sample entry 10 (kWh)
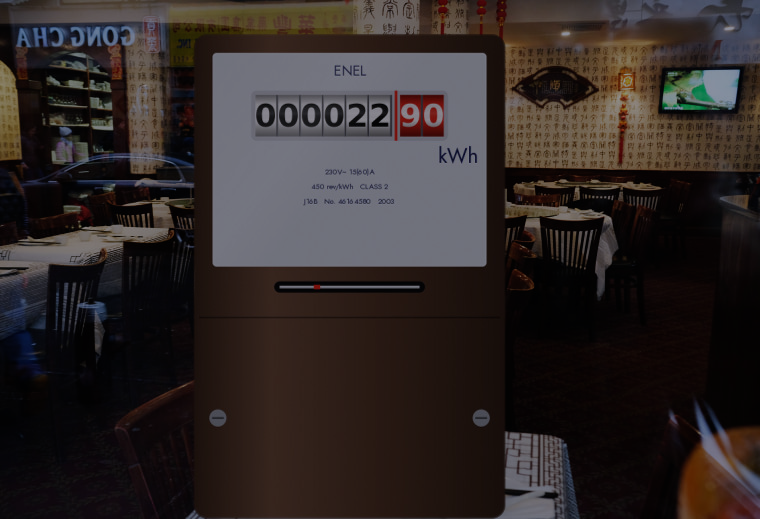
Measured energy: 22.90 (kWh)
